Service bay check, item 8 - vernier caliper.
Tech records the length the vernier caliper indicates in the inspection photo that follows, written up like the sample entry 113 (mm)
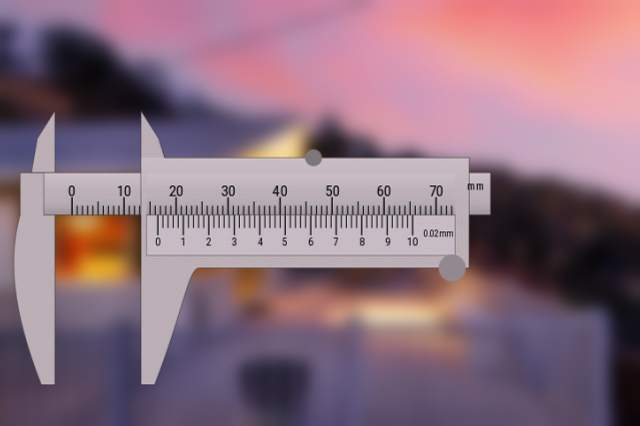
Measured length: 16.5 (mm)
